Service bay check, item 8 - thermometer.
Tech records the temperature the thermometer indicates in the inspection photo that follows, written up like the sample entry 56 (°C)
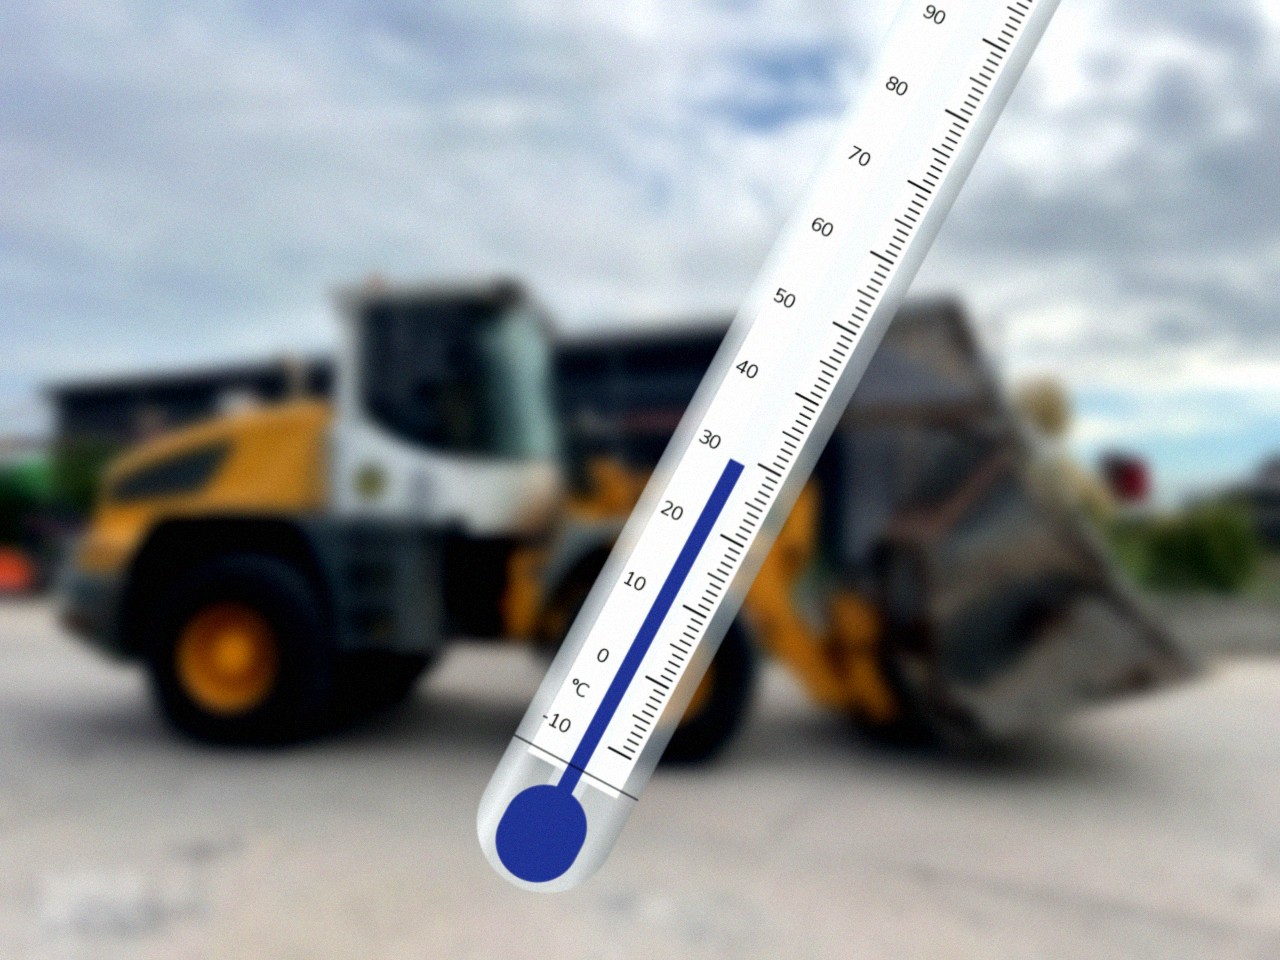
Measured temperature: 29 (°C)
